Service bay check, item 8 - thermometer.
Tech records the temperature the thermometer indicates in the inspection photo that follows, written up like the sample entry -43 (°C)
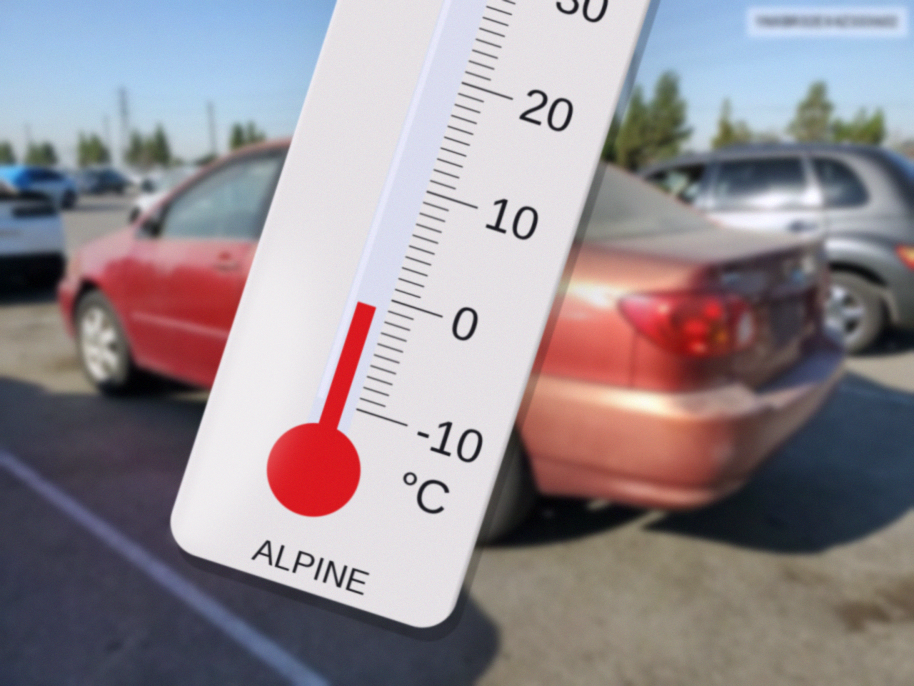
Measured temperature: -1 (°C)
